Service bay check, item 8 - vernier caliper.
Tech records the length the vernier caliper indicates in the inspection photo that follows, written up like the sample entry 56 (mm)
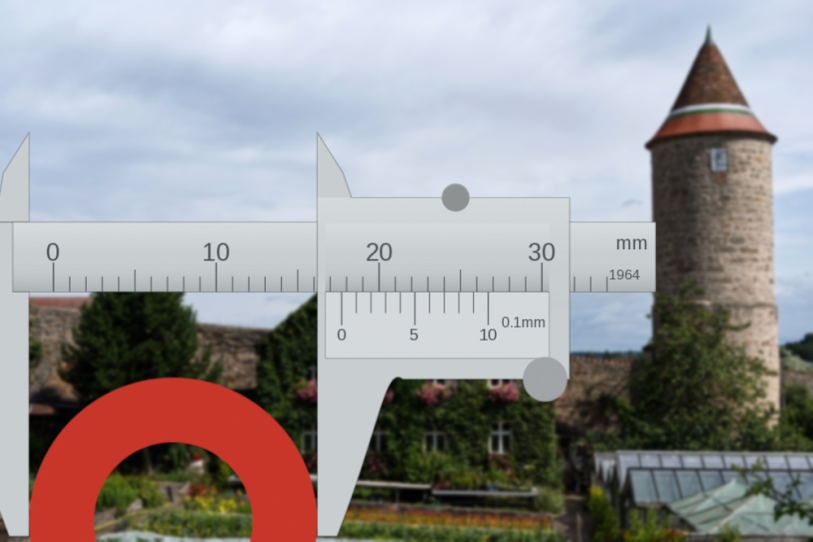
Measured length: 17.7 (mm)
